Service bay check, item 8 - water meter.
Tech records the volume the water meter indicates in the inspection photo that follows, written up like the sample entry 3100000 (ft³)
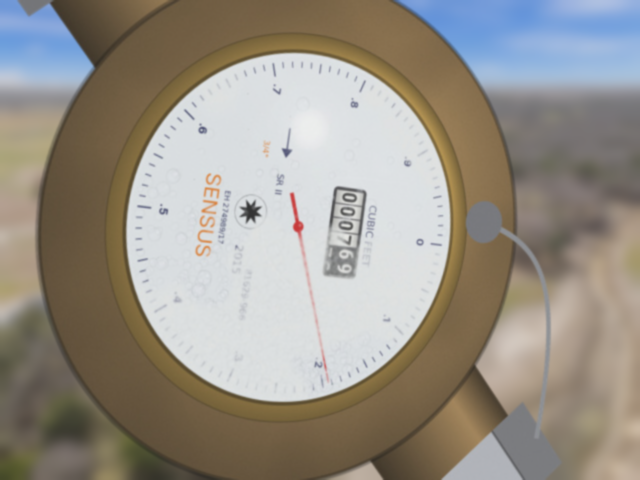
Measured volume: 769.19 (ft³)
